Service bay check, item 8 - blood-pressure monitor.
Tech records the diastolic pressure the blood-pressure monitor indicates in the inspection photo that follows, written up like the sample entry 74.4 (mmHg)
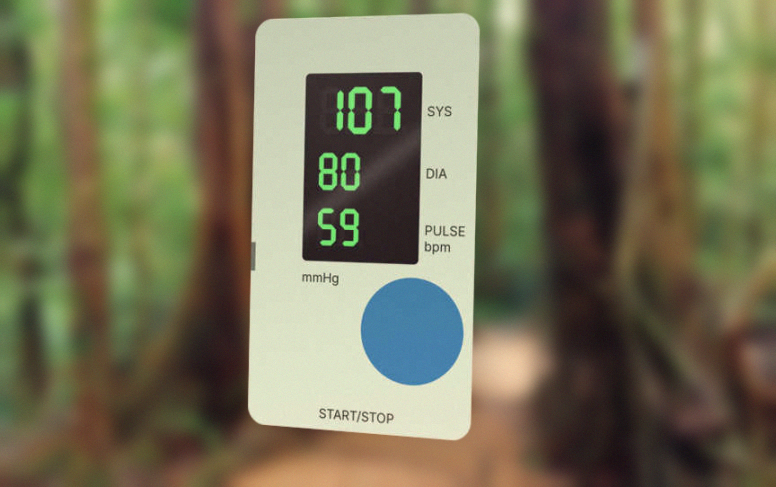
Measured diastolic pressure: 80 (mmHg)
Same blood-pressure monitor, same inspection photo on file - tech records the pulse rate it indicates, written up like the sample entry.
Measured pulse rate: 59 (bpm)
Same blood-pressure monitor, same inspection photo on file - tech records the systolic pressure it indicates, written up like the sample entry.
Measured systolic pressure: 107 (mmHg)
